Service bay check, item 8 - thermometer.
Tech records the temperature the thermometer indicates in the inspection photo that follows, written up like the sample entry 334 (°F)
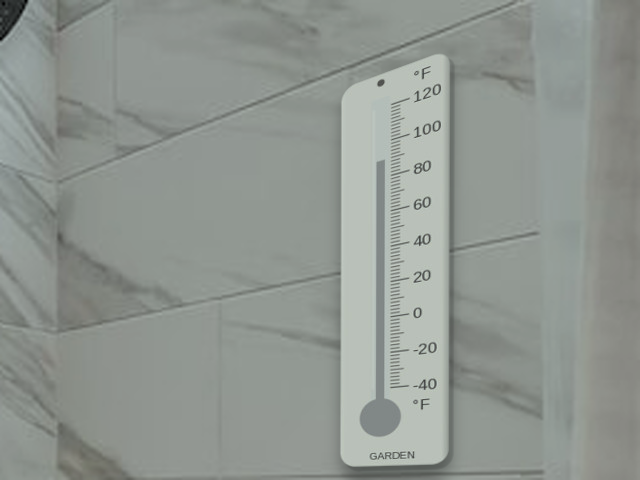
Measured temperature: 90 (°F)
